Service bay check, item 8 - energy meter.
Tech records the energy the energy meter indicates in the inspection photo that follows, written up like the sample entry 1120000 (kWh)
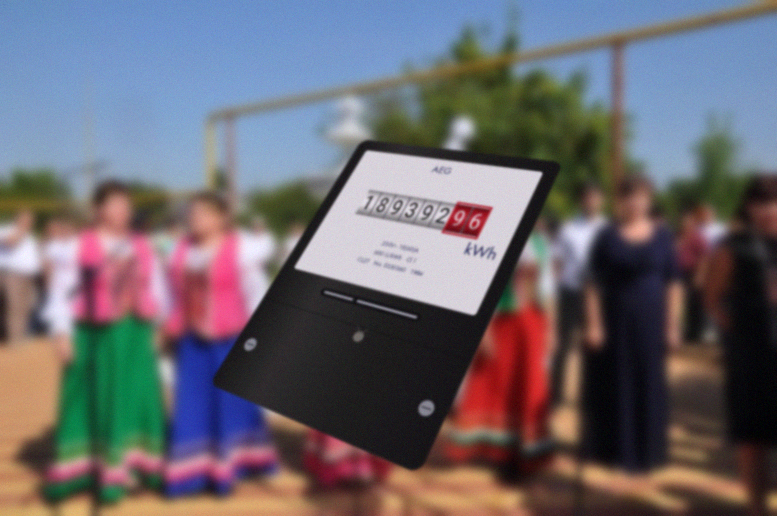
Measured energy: 189392.96 (kWh)
